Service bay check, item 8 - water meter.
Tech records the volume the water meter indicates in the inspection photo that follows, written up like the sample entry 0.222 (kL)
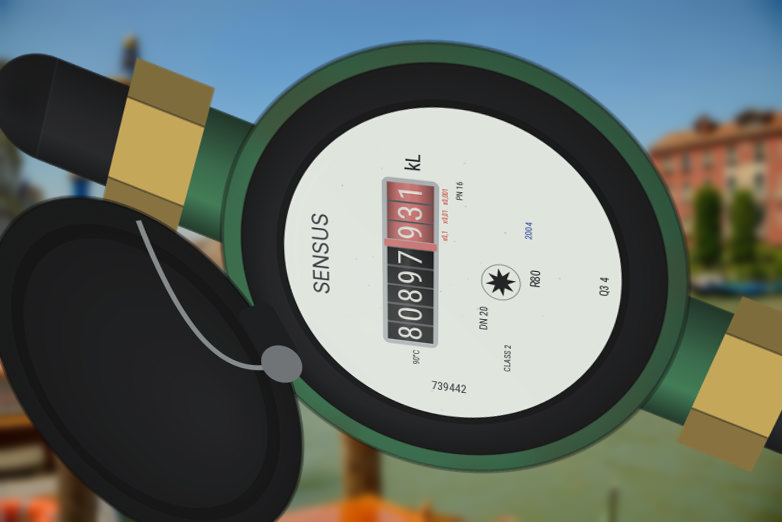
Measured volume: 80897.931 (kL)
